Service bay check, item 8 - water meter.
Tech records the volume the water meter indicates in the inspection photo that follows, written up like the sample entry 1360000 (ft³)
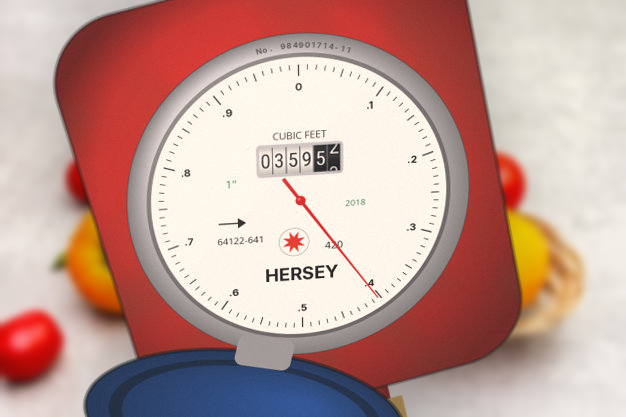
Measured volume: 35952.40 (ft³)
